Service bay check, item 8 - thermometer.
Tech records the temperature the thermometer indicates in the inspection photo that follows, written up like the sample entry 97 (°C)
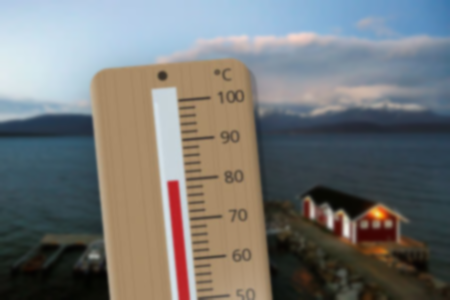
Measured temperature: 80 (°C)
